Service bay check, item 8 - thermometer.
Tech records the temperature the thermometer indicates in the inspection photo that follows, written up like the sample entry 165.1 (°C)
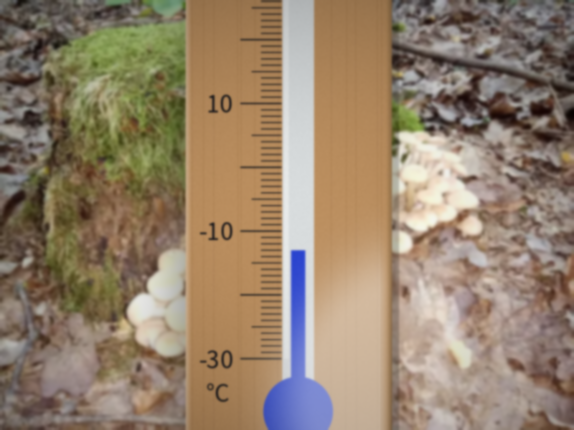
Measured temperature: -13 (°C)
